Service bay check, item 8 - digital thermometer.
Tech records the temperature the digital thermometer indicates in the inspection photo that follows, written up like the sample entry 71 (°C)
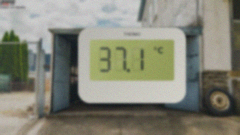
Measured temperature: 37.1 (°C)
